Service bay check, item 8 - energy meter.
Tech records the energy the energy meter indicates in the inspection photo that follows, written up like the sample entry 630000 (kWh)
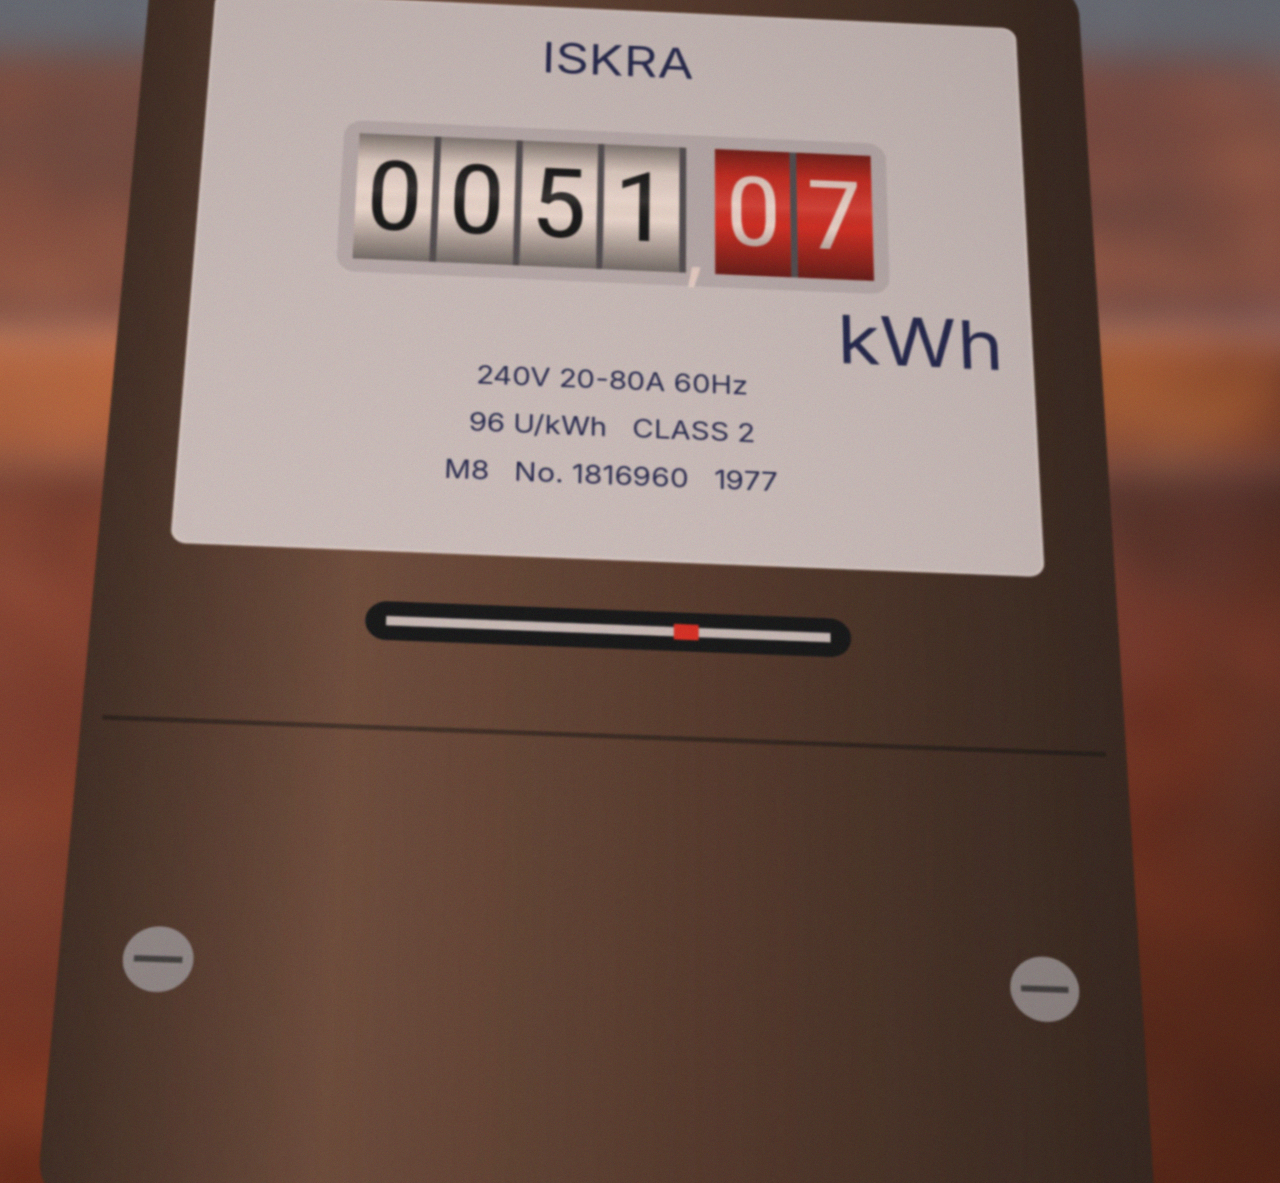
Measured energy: 51.07 (kWh)
